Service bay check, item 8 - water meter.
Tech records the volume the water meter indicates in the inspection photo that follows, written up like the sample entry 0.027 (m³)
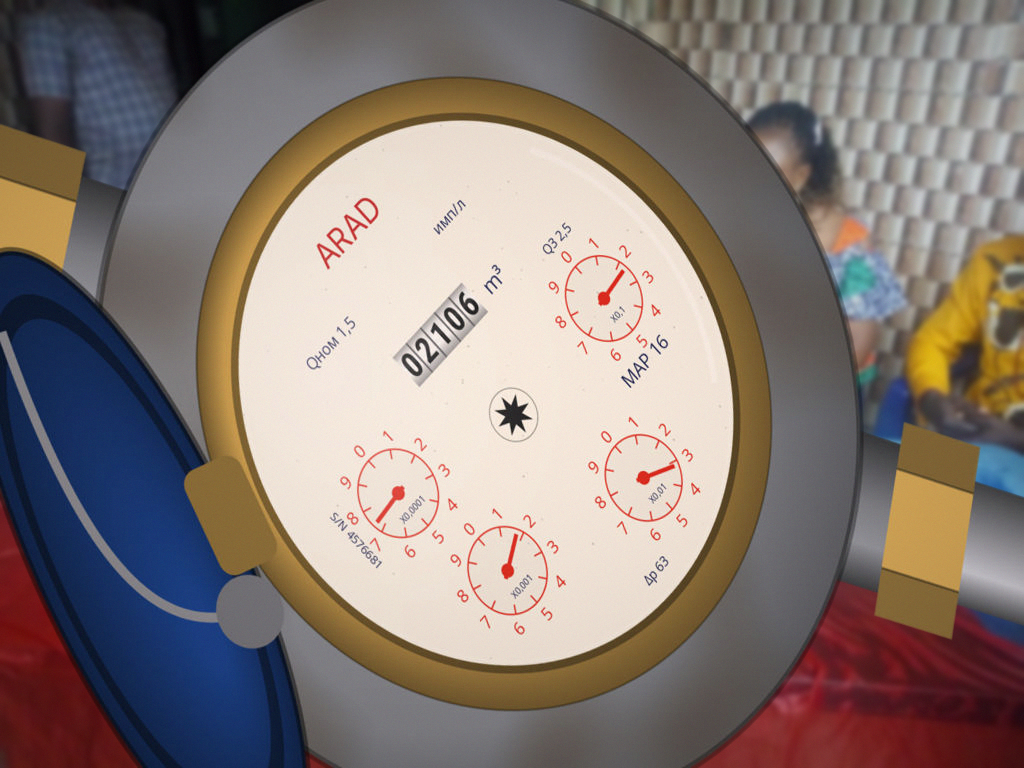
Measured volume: 2106.2317 (m³)
